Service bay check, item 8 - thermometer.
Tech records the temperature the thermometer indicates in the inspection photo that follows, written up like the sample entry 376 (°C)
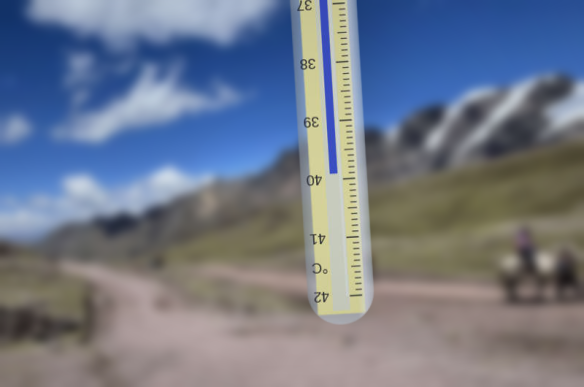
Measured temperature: 39.9 (°C)
